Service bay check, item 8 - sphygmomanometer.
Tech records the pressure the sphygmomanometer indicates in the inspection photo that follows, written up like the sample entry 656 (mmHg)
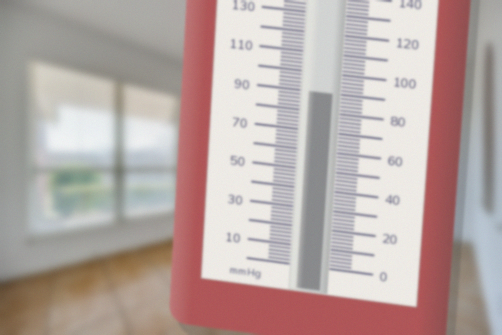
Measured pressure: 90 (mmHg)
